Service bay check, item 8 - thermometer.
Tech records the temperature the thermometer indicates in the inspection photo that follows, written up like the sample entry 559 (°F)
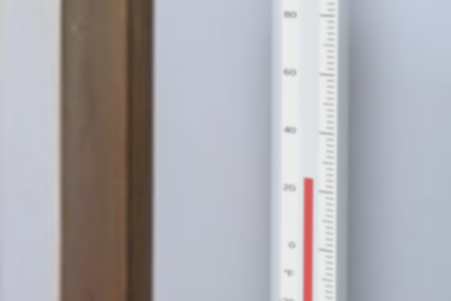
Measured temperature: 24 (°F)
